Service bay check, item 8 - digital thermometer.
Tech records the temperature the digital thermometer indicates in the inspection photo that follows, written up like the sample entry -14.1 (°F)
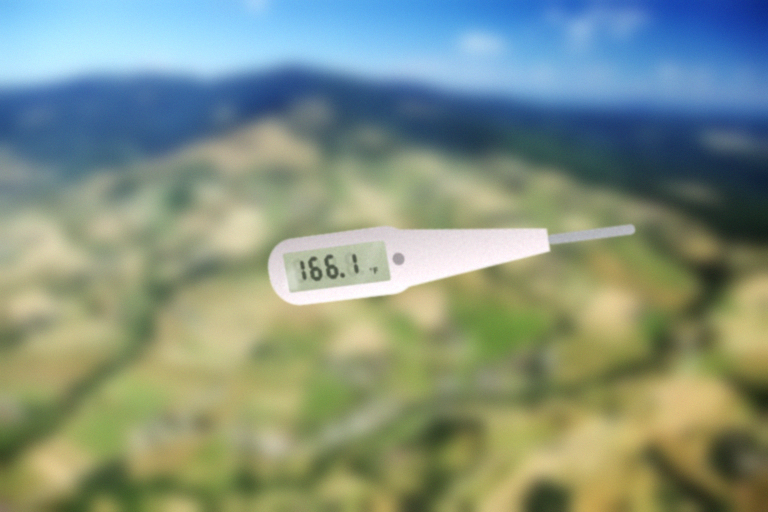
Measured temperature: 166.1 (°F)
